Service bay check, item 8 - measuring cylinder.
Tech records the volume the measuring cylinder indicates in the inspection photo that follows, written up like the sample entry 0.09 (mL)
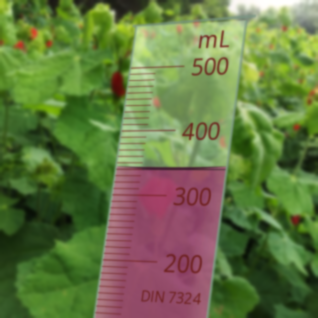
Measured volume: 340 (mL)
